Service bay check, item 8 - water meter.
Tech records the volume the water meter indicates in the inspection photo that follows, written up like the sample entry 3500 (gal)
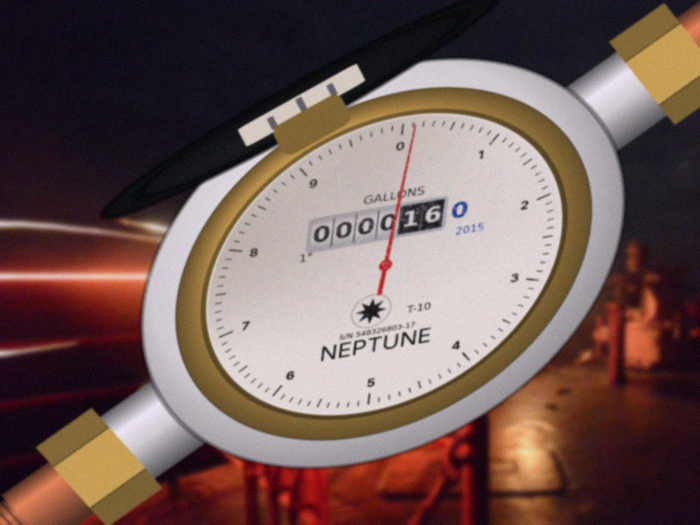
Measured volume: 160.1 (gal)
